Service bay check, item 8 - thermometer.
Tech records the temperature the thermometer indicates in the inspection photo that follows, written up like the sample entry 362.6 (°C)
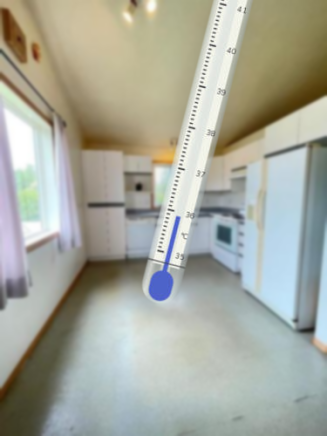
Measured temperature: 35.9 (°C)
